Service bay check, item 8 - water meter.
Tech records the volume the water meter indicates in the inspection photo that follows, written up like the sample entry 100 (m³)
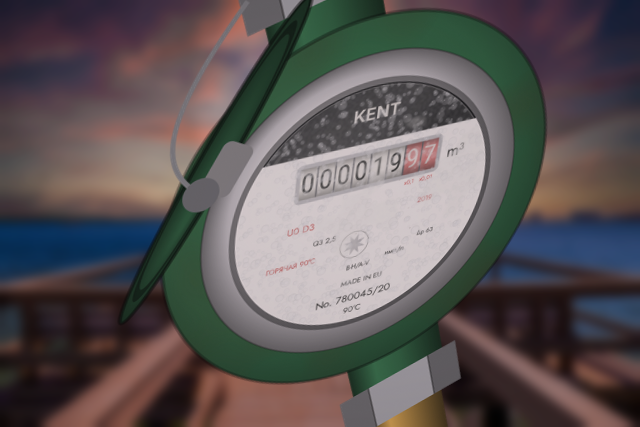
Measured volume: 19.97 (m³)
